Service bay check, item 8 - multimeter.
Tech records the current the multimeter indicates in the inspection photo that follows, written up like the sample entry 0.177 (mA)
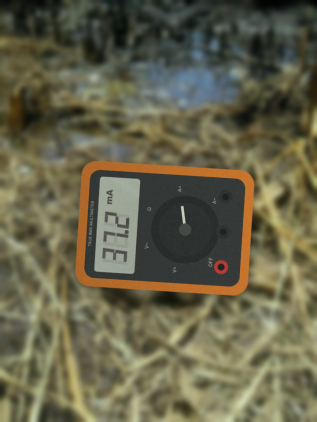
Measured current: 37.2 (mA)
